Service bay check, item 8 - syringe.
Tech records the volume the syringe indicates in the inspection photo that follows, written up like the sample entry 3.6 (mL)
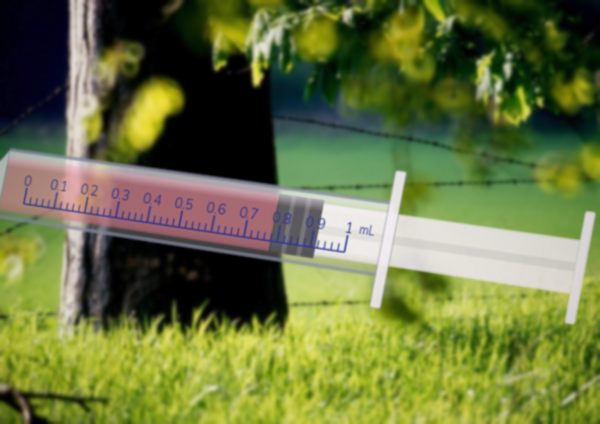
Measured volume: 0.78 (mL)
